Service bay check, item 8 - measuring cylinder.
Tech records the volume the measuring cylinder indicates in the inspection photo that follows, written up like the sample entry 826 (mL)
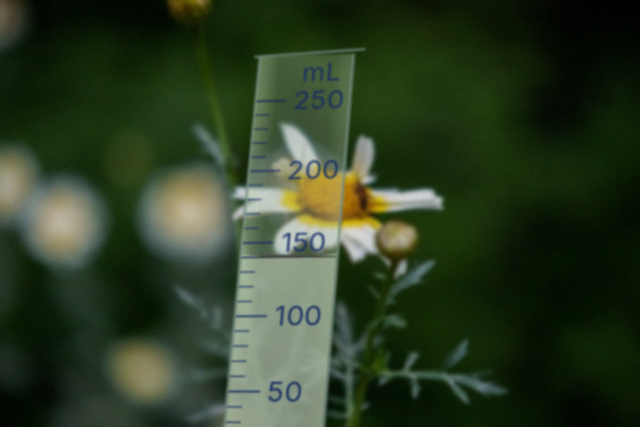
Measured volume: 140 (mL)
